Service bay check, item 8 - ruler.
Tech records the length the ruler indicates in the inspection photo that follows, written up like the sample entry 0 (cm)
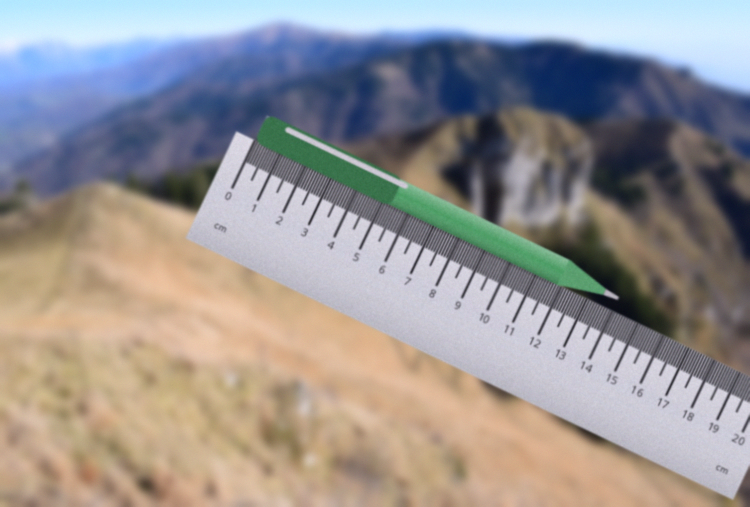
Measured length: 14 (cm)
